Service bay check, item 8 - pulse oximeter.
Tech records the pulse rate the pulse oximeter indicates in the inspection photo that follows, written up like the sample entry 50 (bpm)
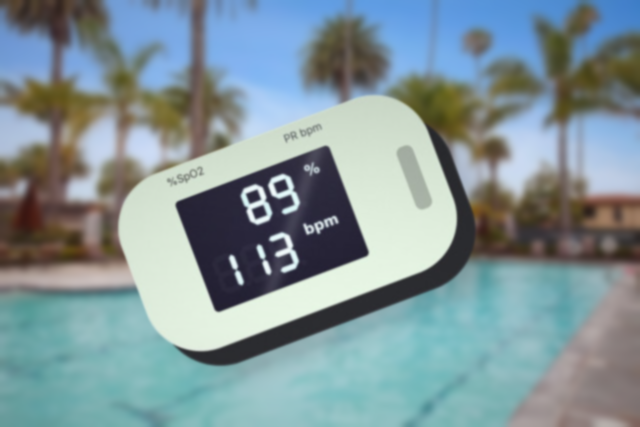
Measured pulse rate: 113 (bpm)
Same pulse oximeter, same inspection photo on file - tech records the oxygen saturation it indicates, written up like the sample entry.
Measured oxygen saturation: 89 (%)
